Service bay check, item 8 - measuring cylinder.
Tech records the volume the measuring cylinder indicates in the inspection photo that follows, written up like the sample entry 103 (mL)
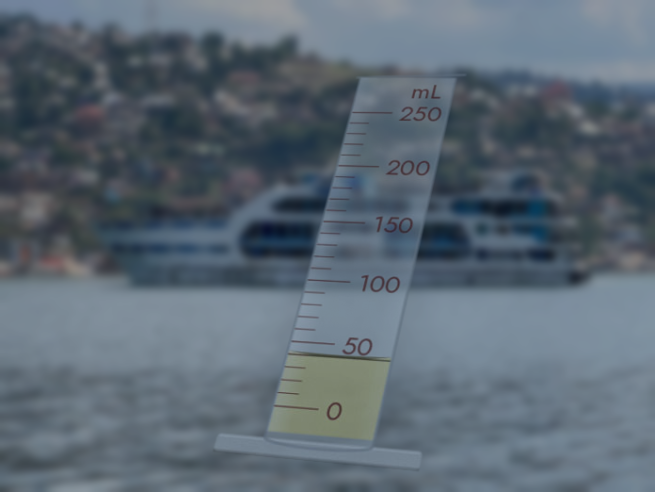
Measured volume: 40 (mL)
